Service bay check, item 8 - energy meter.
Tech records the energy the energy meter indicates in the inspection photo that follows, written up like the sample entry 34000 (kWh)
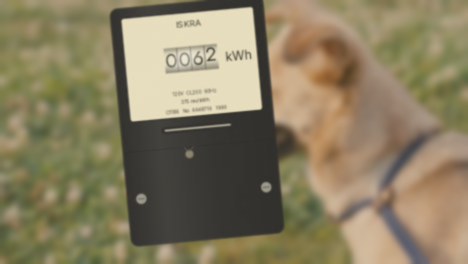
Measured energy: 62 (kWh)
